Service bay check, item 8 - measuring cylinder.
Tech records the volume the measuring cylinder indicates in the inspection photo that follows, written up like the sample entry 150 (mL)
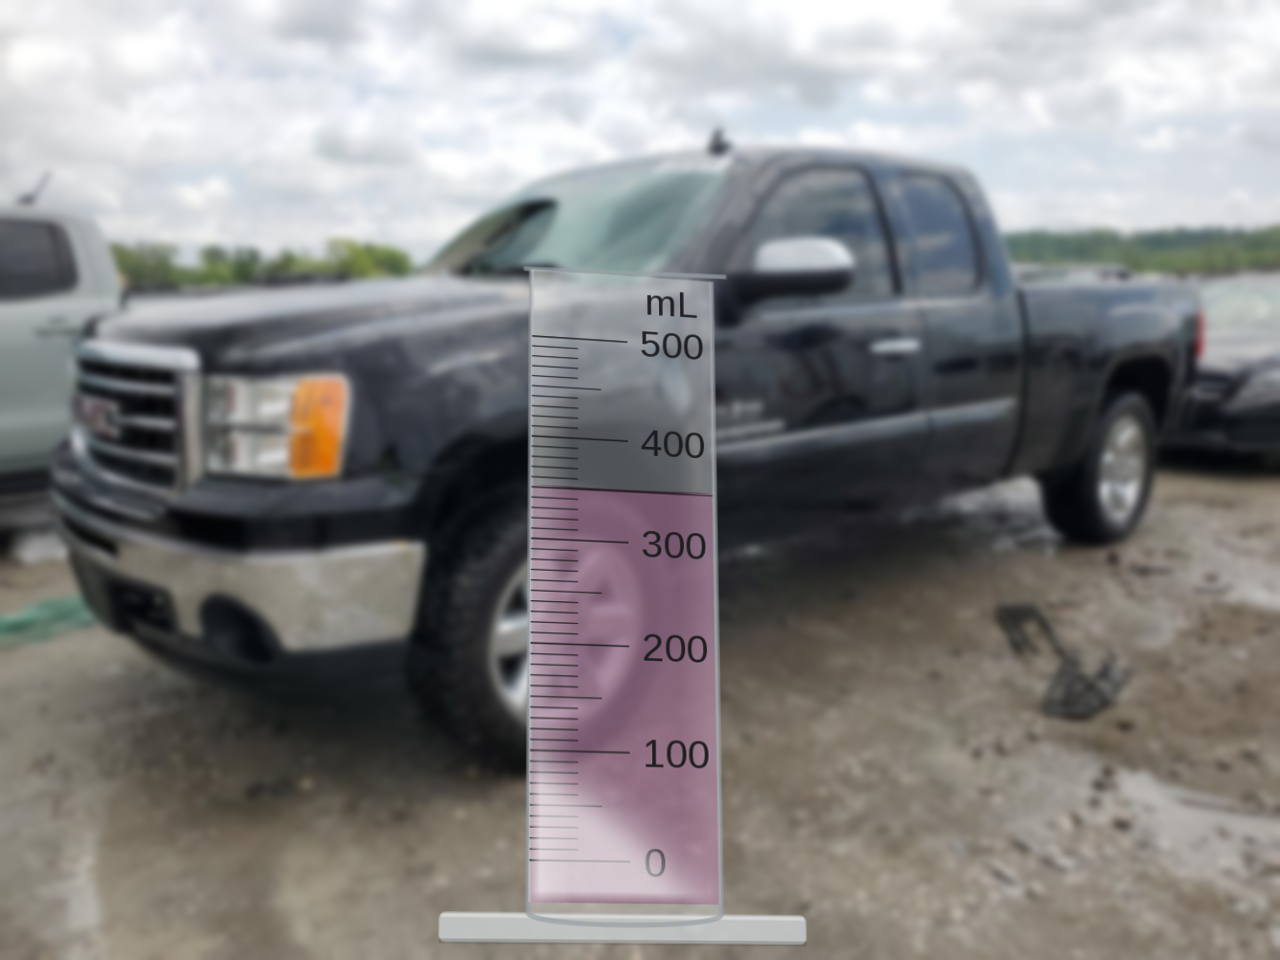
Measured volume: 350 (mL)
